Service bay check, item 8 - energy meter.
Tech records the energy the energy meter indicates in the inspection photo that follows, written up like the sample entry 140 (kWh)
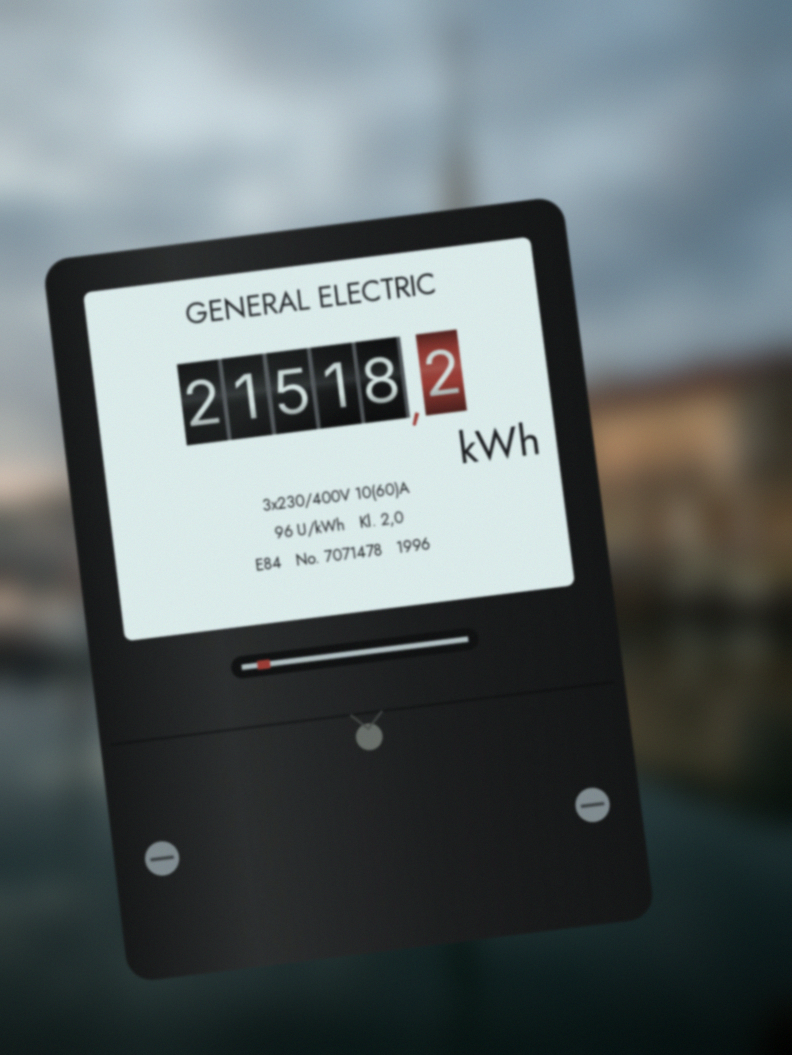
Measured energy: 21518.2 (kWh)
